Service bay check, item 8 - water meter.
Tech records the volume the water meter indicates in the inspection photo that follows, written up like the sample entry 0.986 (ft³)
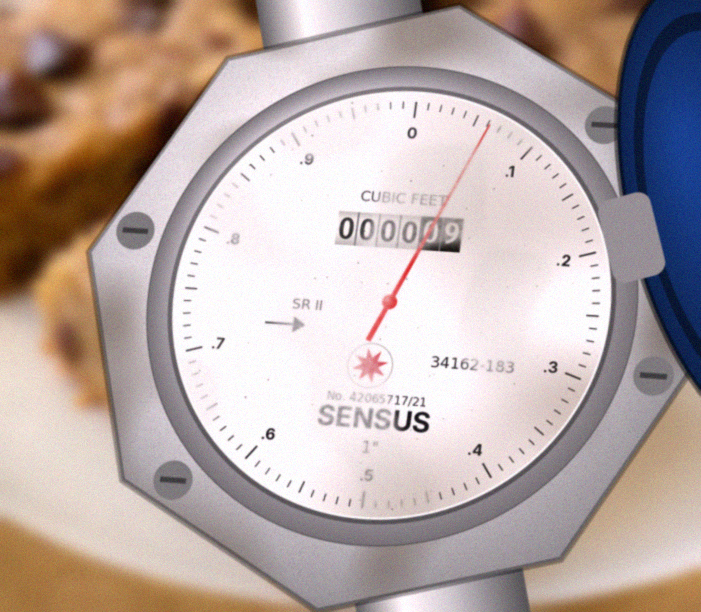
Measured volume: 9.06 (ft³)
